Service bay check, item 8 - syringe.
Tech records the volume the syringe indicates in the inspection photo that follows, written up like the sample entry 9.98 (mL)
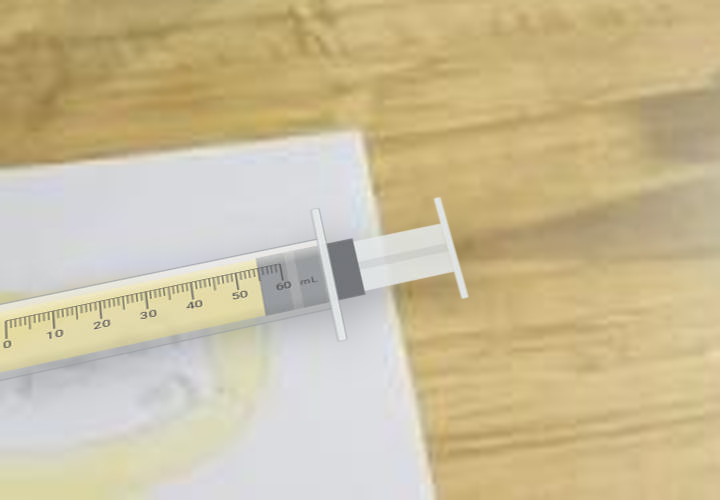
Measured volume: 55 (mL)
